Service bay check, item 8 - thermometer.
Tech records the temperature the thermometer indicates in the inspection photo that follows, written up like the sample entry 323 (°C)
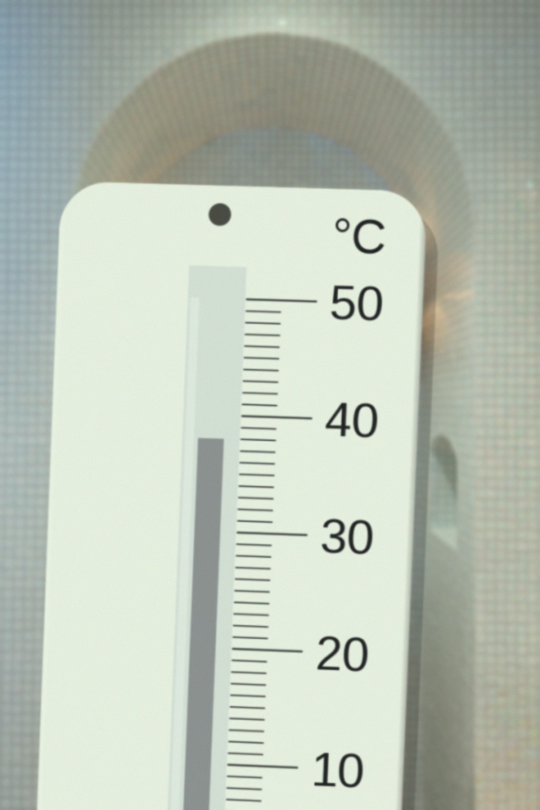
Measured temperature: 38 (°C)
